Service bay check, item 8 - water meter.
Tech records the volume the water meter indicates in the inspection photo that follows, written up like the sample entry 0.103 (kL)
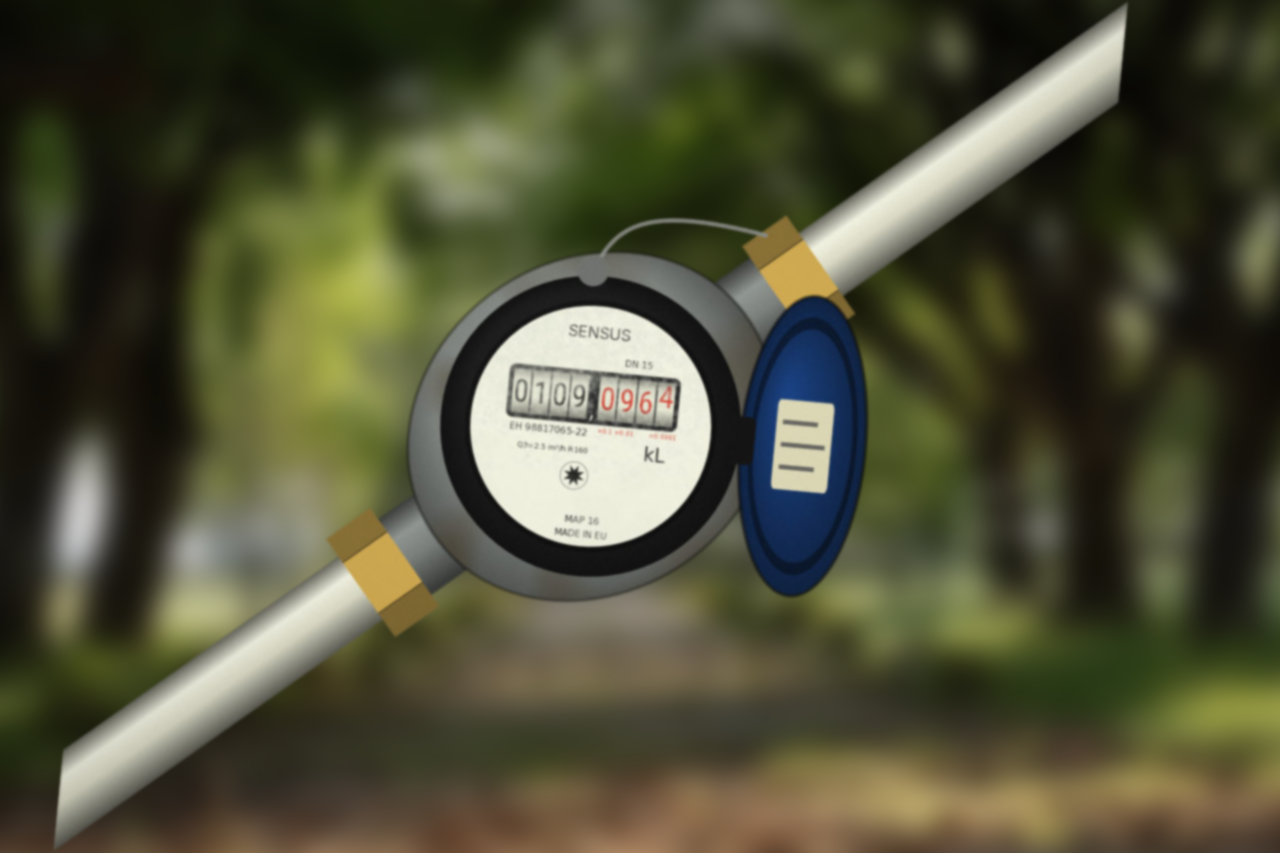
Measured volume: 109.0964 (kL)
